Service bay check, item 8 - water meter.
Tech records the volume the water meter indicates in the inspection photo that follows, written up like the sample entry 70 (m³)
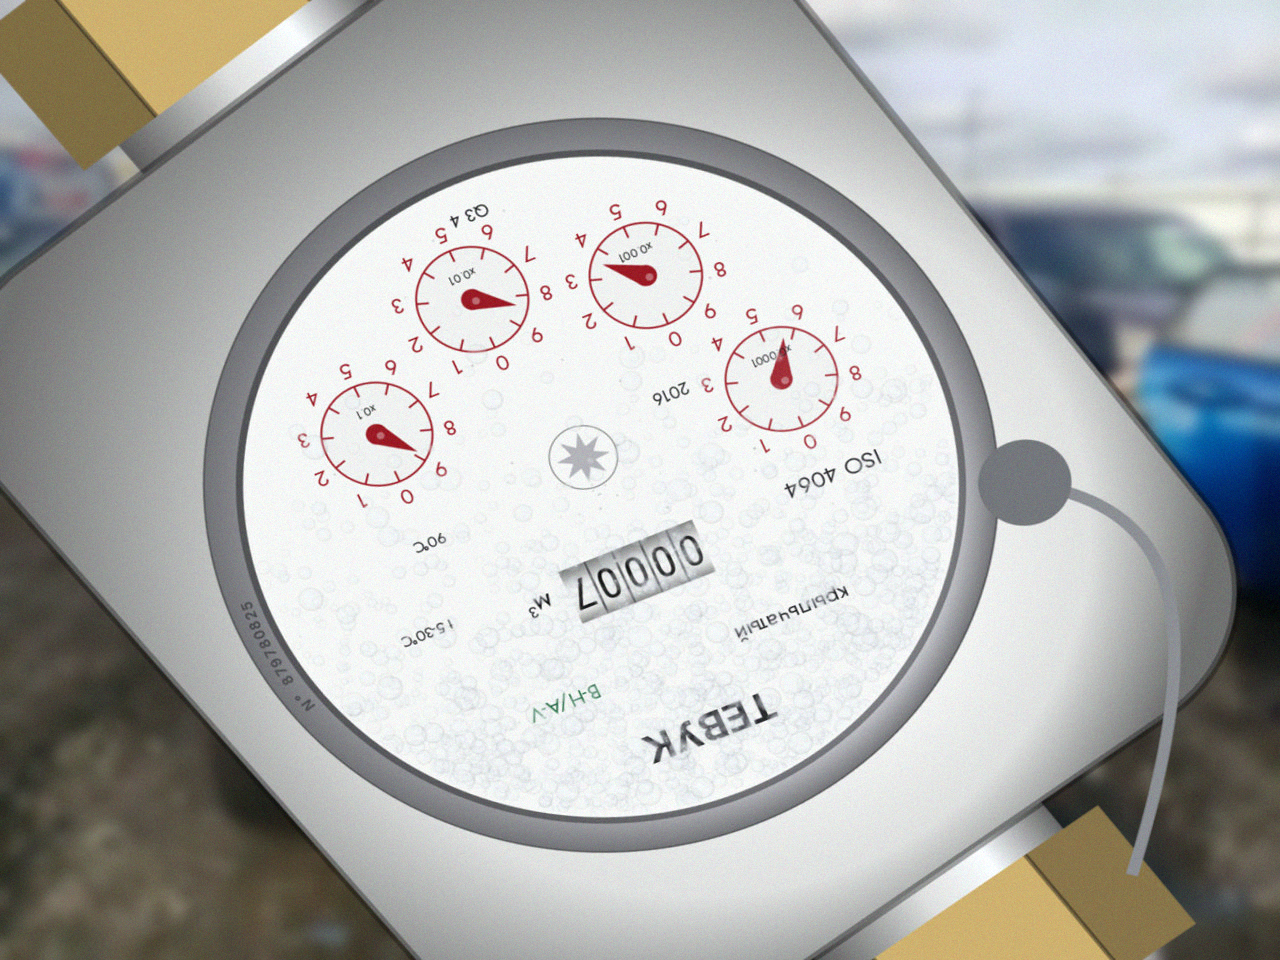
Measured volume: 7.8835 (m³)
